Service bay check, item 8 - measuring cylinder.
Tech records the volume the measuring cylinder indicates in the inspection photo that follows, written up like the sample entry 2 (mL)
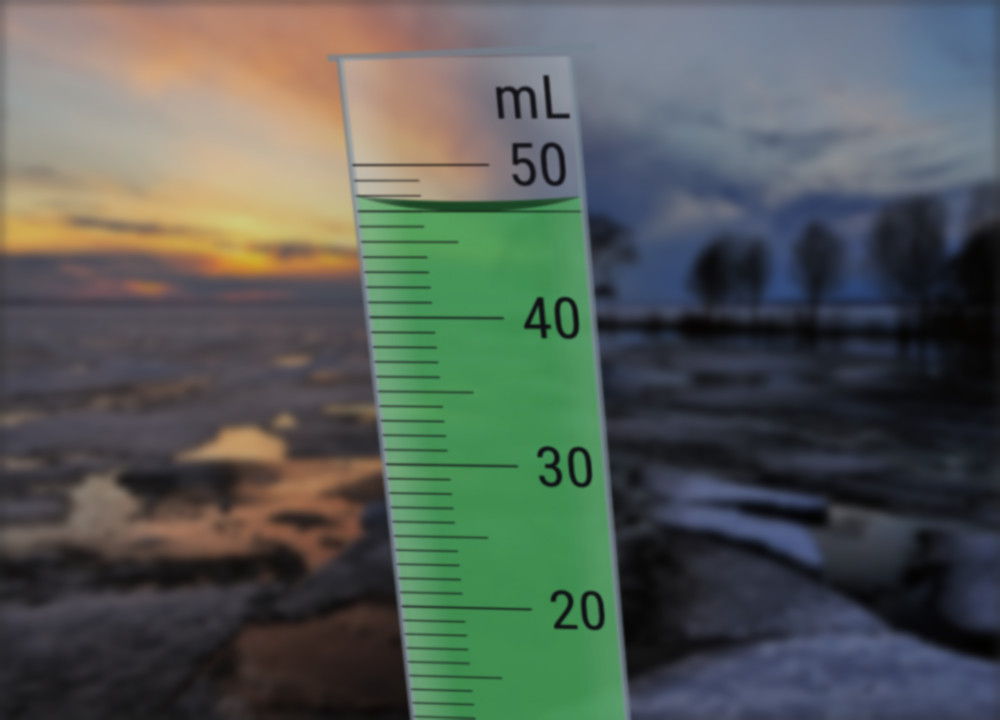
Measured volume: 47 (mL)
